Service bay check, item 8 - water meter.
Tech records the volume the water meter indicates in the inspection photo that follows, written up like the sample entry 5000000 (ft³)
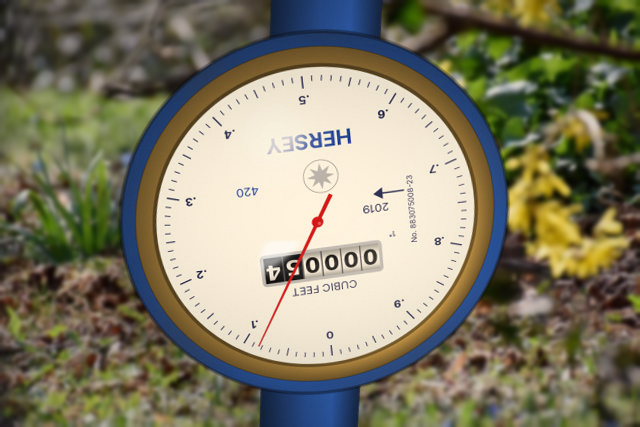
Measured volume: 54.08 (ft³)
